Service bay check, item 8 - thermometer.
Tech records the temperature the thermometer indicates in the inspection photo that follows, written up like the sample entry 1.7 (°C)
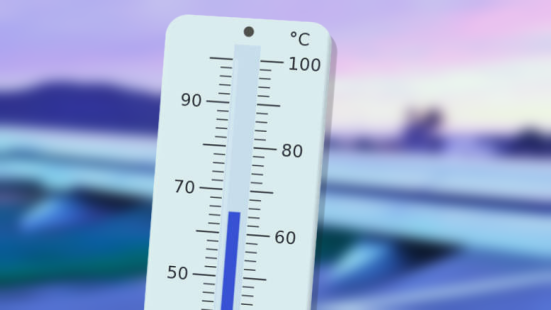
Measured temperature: 65 (°C)
